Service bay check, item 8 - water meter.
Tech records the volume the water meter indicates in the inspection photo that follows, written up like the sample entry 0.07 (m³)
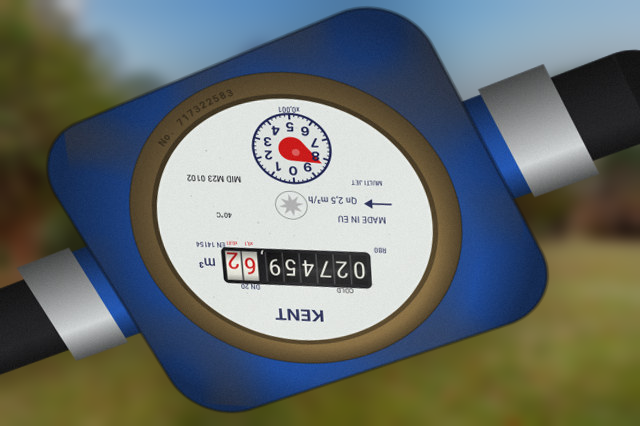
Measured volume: 27459.618 (m³)
